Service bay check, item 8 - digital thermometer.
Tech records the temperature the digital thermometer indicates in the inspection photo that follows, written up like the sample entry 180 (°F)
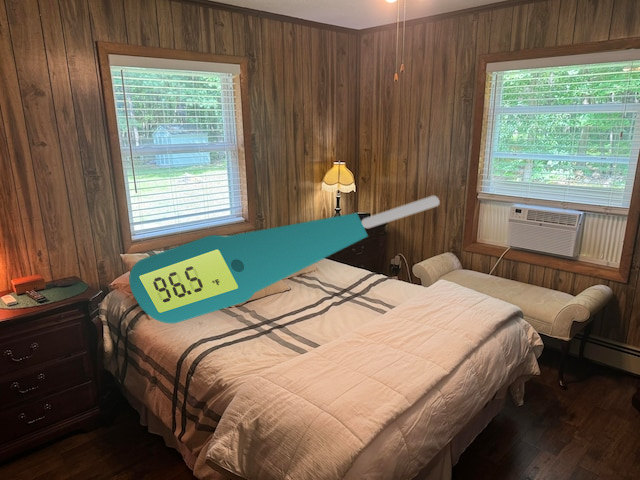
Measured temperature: 96.5 (°F)
